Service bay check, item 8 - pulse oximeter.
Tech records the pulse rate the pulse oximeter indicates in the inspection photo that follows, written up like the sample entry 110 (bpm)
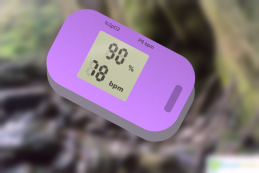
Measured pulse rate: 78 (bpm)
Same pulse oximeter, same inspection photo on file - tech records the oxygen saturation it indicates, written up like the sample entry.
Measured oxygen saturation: 90 (%)
